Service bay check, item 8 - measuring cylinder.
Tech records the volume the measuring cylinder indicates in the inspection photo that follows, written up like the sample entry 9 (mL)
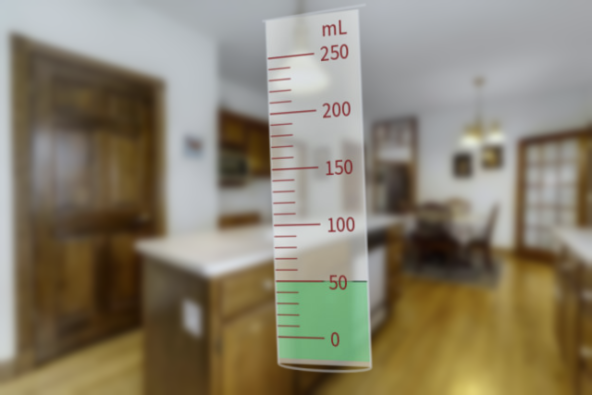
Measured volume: 50 (mL)
